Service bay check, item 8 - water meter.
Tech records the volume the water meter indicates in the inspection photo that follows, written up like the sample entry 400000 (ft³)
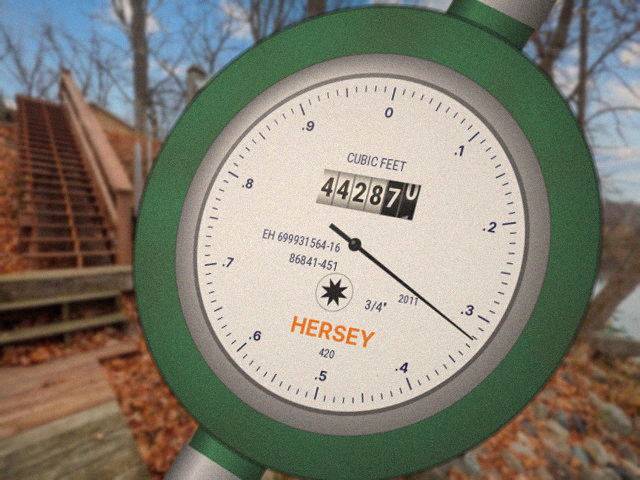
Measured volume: 442870.32 (ft³)
